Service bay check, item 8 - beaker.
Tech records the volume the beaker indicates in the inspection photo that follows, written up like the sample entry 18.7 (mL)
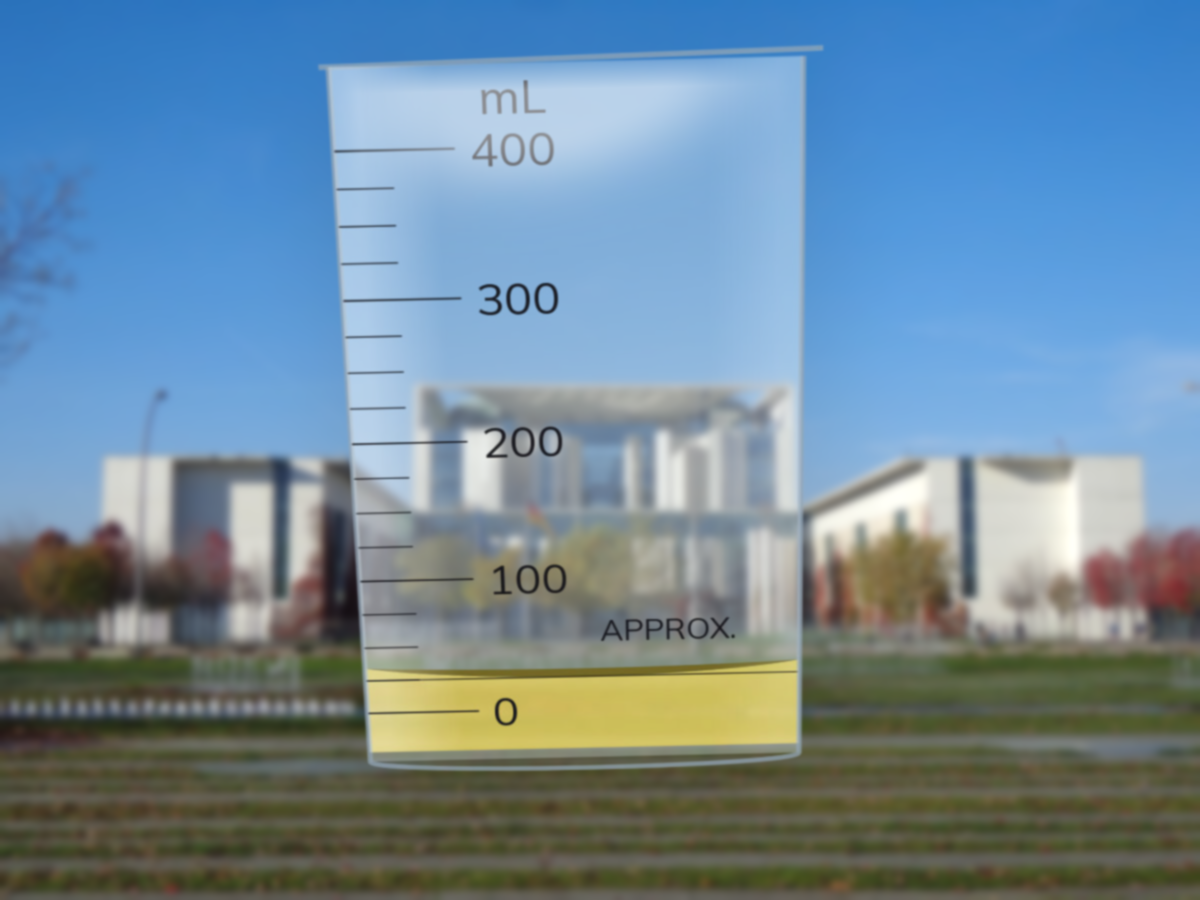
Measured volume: 25 (mL)
